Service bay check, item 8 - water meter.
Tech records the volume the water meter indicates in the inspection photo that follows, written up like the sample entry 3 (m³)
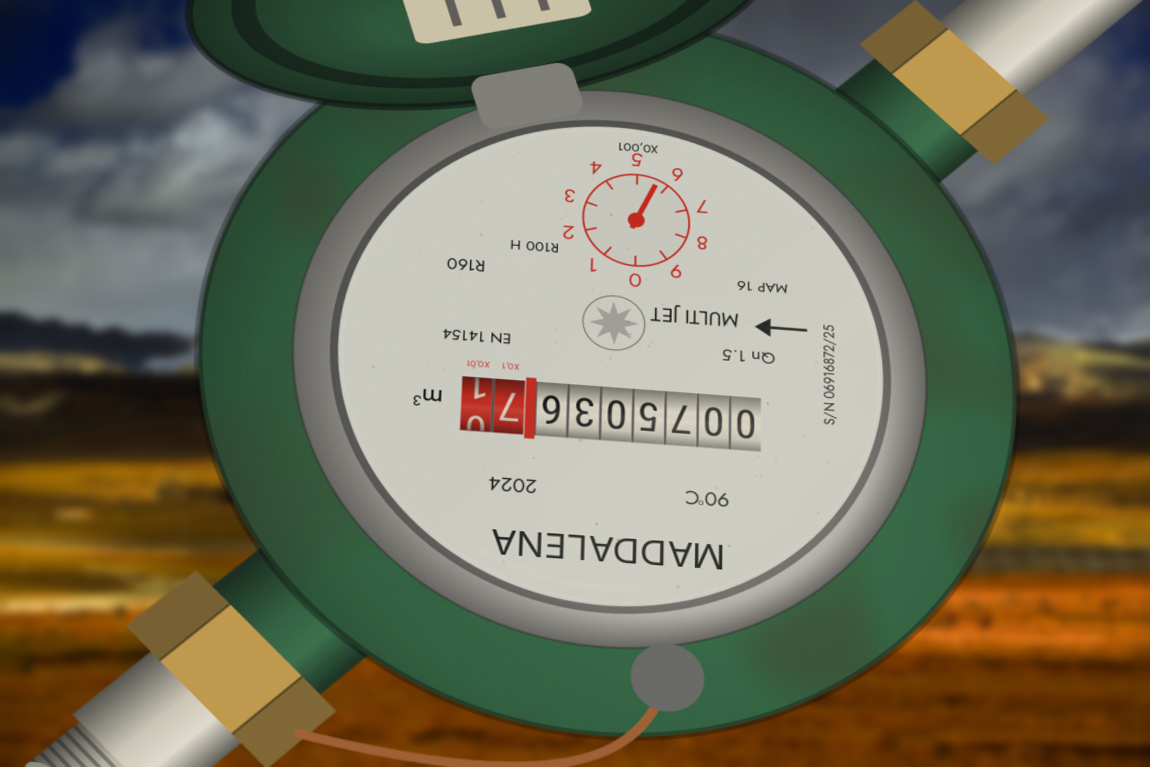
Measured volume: 75036.705 (m³)
